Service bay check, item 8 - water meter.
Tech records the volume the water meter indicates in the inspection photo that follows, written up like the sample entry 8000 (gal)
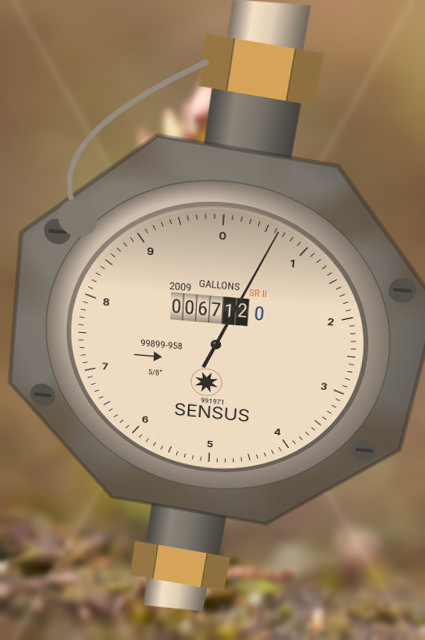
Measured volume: 67120.6 (gal)
